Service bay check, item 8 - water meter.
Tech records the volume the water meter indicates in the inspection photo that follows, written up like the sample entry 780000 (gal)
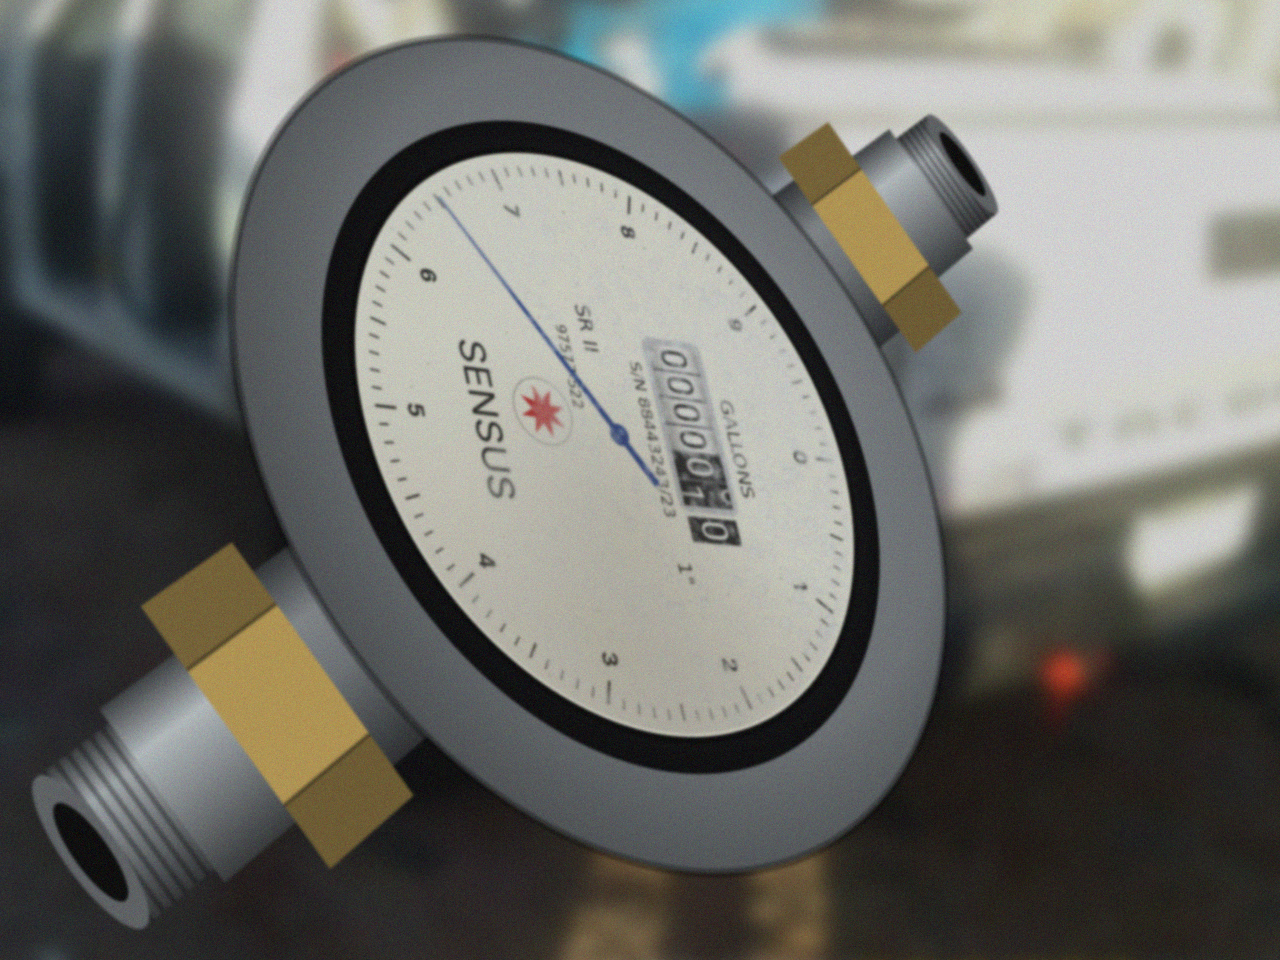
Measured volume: 6.5 (gal)
